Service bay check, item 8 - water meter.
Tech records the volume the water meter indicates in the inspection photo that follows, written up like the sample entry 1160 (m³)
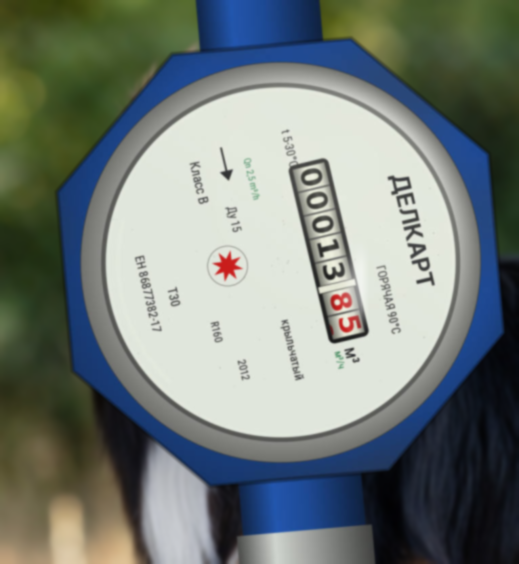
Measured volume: 13.85 (m³)
